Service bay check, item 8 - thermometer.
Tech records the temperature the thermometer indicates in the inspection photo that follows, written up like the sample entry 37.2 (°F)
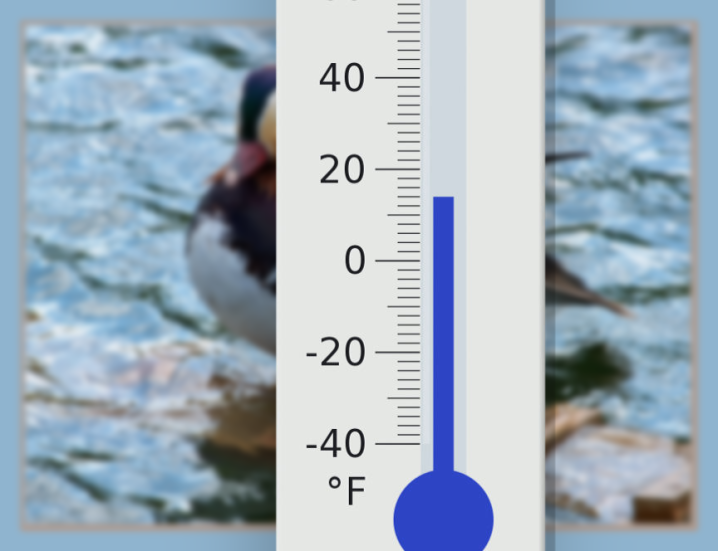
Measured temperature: 14 (°F)
